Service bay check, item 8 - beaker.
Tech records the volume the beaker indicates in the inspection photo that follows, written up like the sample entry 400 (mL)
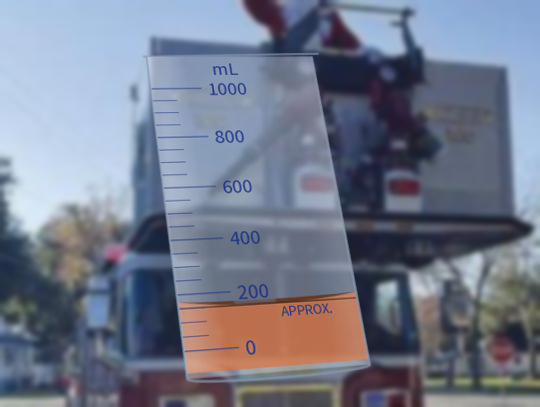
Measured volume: 150 (mL)
